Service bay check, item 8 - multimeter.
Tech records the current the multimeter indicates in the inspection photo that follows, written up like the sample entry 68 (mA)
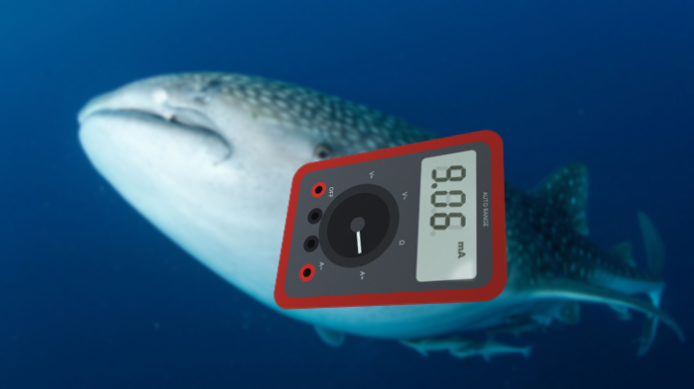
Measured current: 9.06 (mA)
